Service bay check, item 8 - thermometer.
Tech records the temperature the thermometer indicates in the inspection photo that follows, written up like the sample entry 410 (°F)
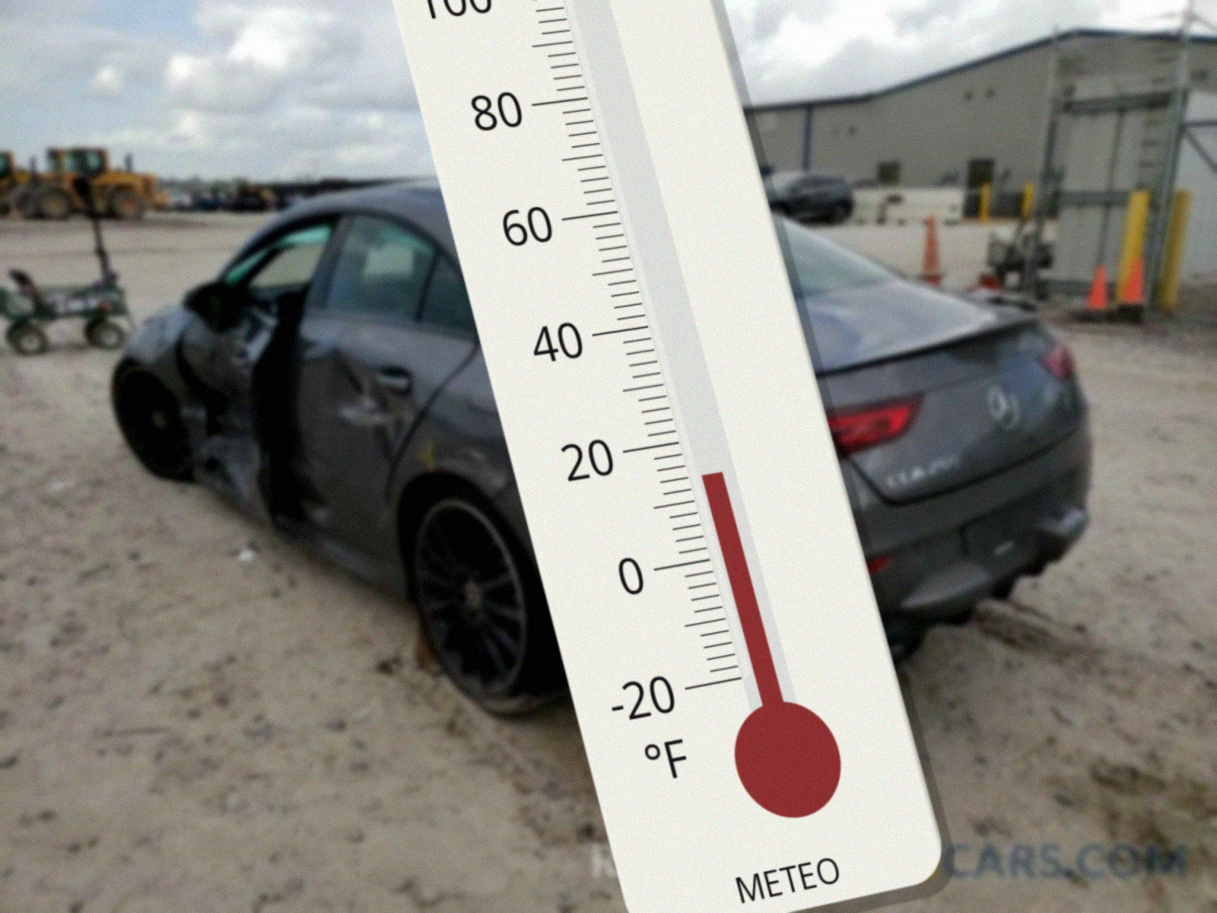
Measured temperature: 14 (°F)
